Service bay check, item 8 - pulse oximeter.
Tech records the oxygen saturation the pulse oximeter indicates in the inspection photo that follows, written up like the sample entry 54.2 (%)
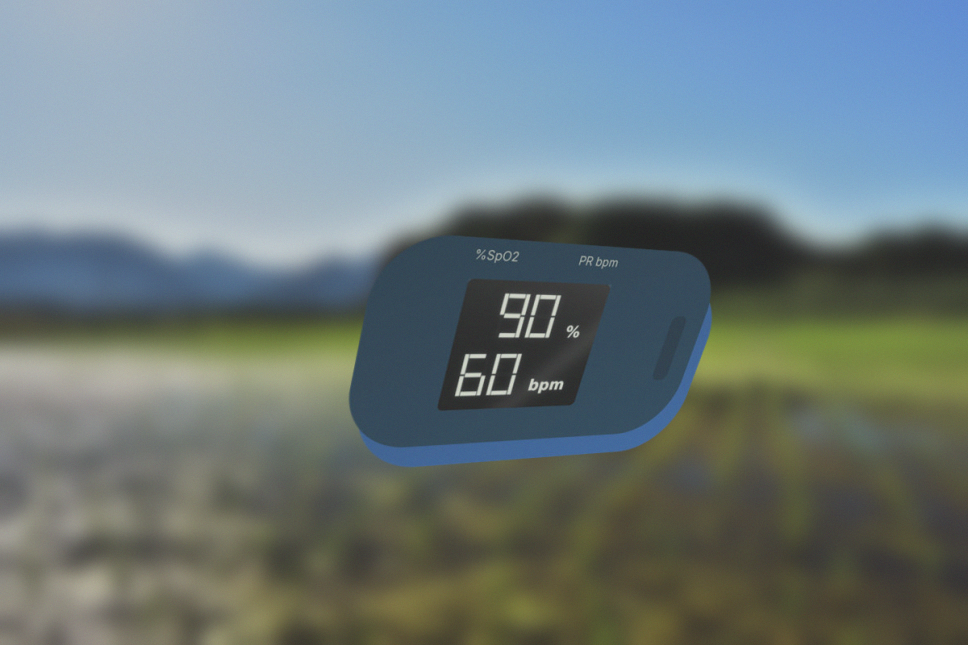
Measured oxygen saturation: 90 (%)
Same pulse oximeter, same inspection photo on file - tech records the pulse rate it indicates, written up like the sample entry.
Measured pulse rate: 60 (bpm)
